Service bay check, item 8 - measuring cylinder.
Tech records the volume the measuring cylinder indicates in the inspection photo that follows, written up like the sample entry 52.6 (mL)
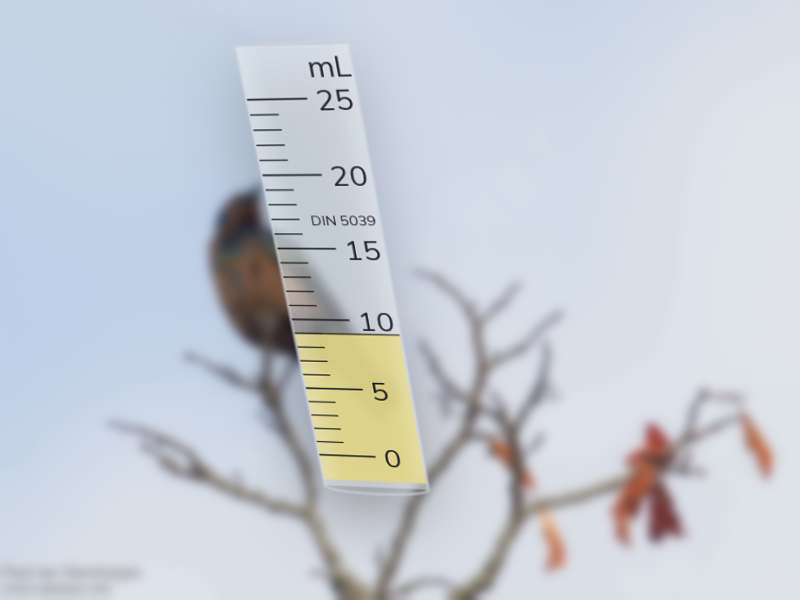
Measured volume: 9 (mL)
